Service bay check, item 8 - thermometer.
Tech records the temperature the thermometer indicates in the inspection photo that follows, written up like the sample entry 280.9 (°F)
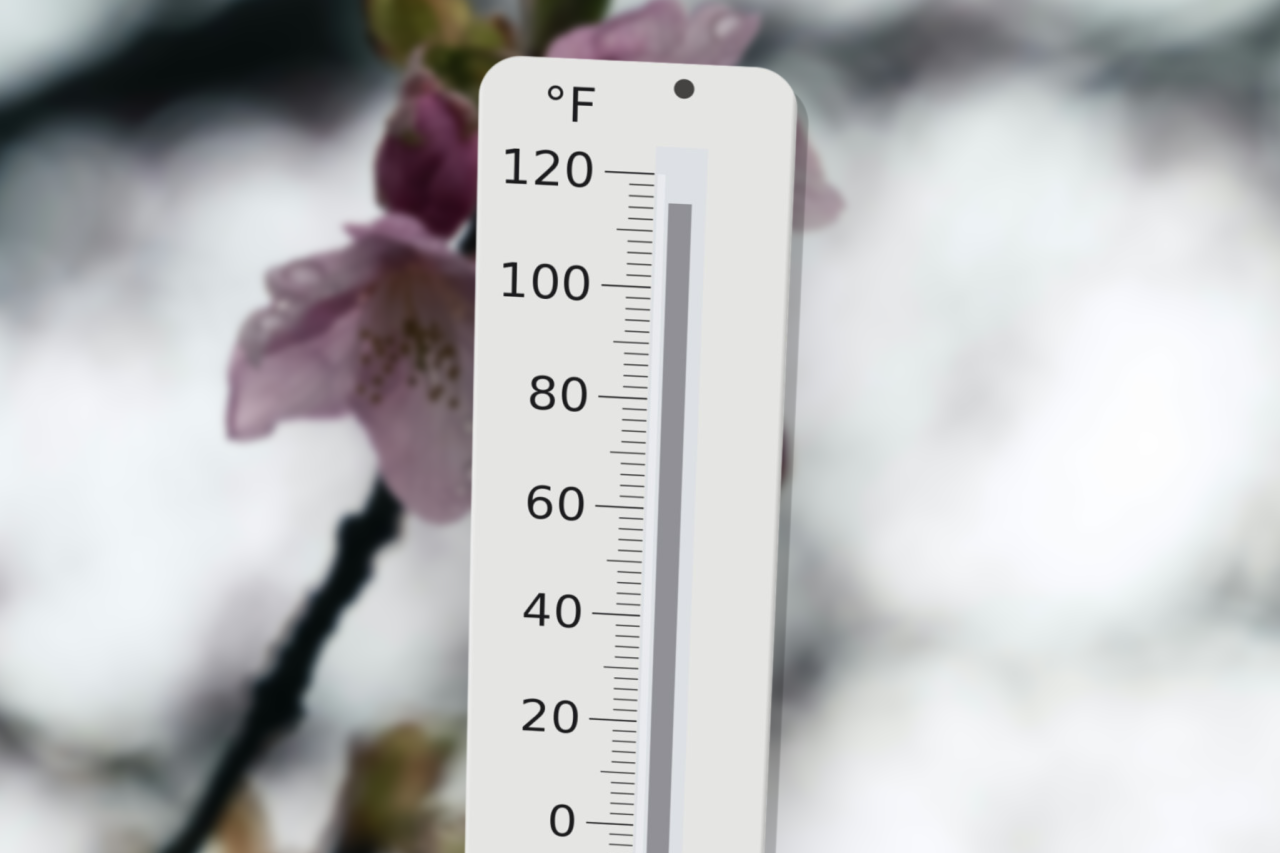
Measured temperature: 115 (°F)
